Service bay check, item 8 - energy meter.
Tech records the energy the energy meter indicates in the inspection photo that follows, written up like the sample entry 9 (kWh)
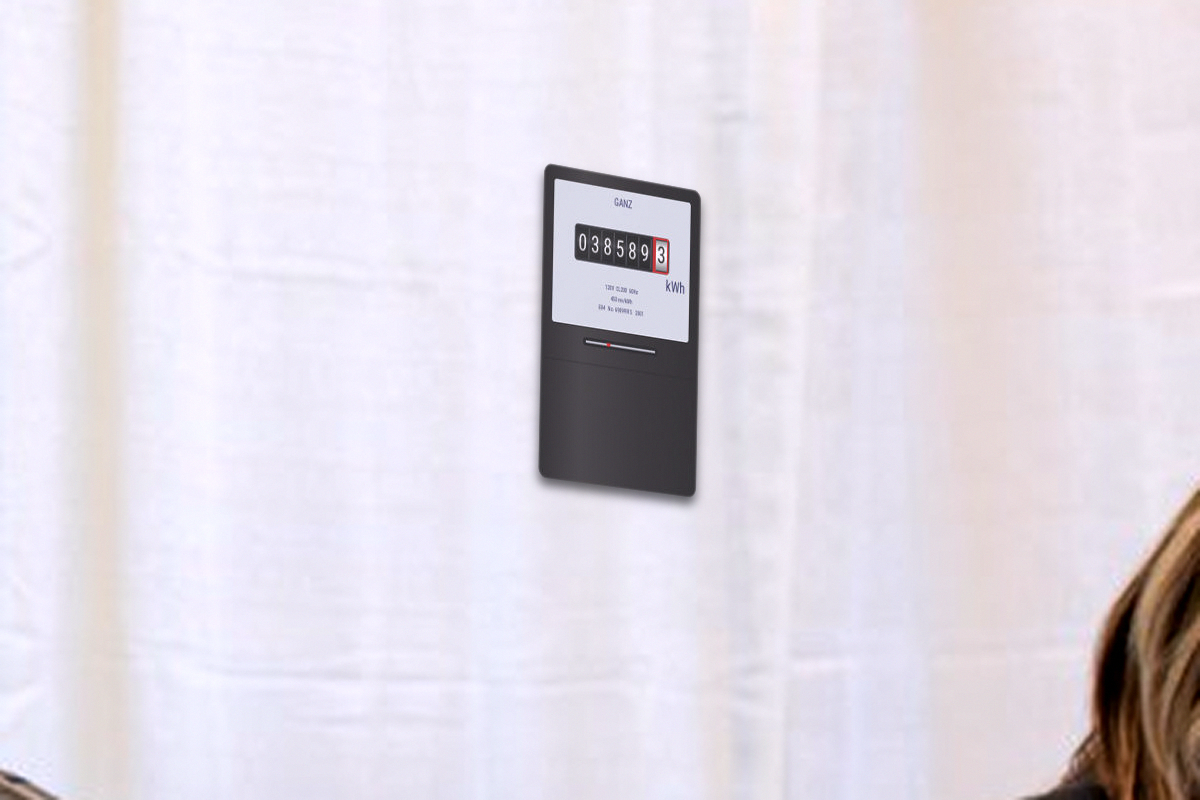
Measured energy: 38589.3 (kWh)
